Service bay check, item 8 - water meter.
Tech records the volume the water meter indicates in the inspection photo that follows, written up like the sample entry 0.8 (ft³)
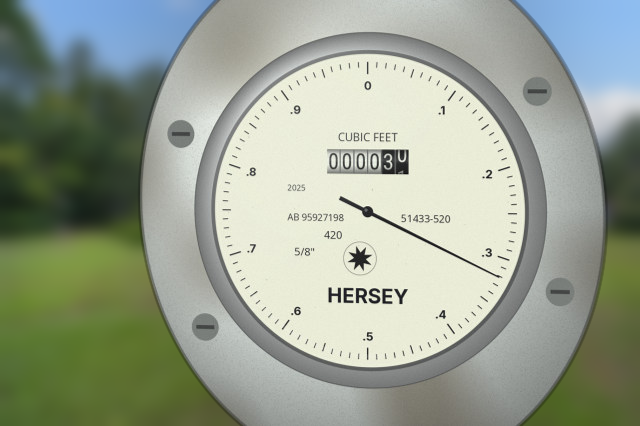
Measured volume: 30.32 (ft³)
